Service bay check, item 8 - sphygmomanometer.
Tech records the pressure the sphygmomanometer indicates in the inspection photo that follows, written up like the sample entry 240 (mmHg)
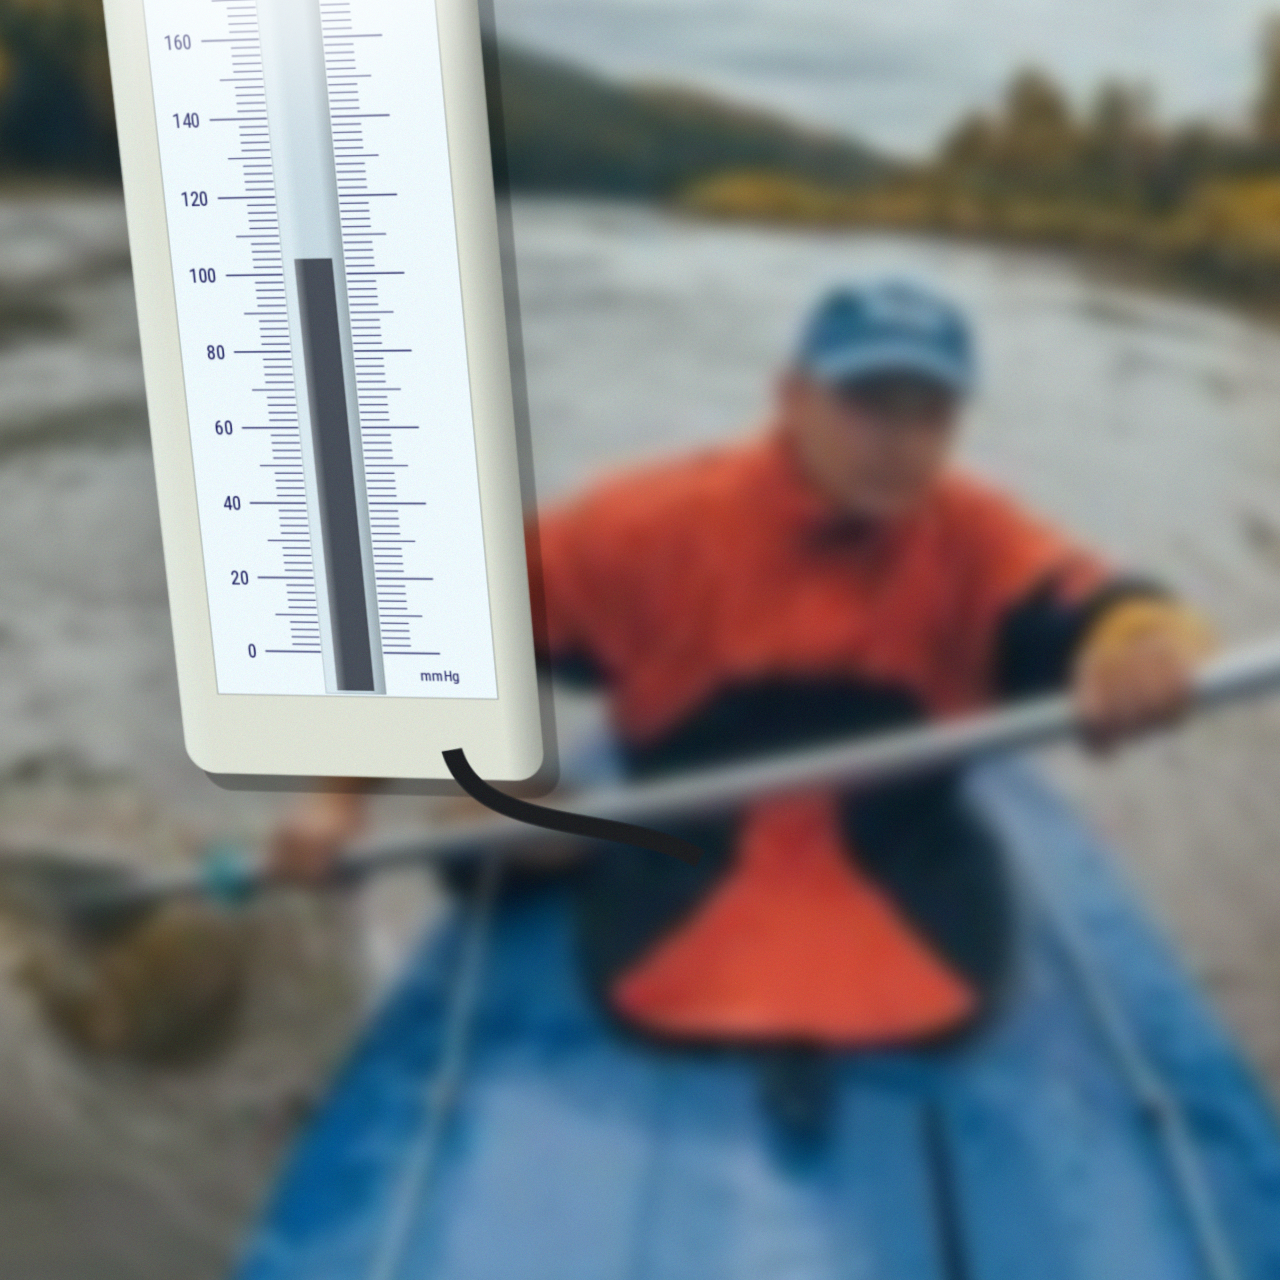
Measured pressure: 104 (mmHg)
